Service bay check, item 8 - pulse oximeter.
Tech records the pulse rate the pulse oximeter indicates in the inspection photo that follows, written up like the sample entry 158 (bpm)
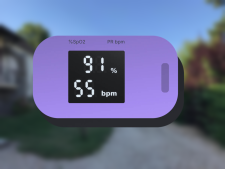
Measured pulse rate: 55 (bpm)
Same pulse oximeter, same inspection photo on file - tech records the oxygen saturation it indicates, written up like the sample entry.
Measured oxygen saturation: 91 (%)
